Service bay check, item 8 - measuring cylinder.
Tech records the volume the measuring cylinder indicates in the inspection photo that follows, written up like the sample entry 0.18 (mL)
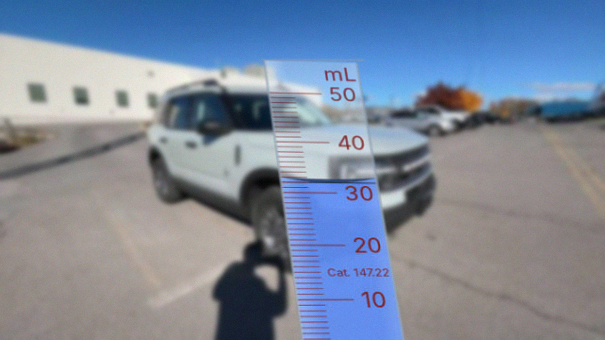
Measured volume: 32 (mL)
